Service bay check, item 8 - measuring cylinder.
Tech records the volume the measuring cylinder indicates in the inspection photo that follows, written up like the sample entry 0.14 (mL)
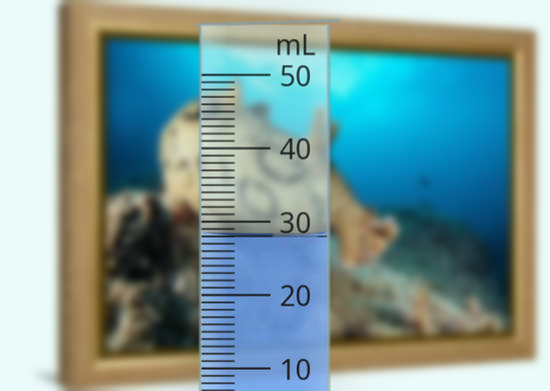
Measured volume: 28 (mL)
